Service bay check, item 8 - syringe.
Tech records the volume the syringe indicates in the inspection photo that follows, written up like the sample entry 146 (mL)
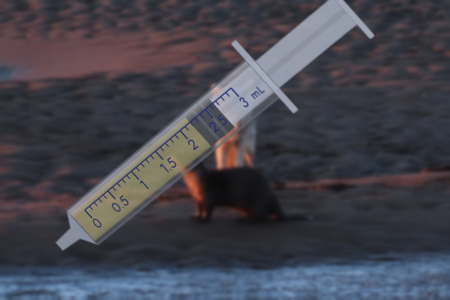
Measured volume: 2.2 (mL)
